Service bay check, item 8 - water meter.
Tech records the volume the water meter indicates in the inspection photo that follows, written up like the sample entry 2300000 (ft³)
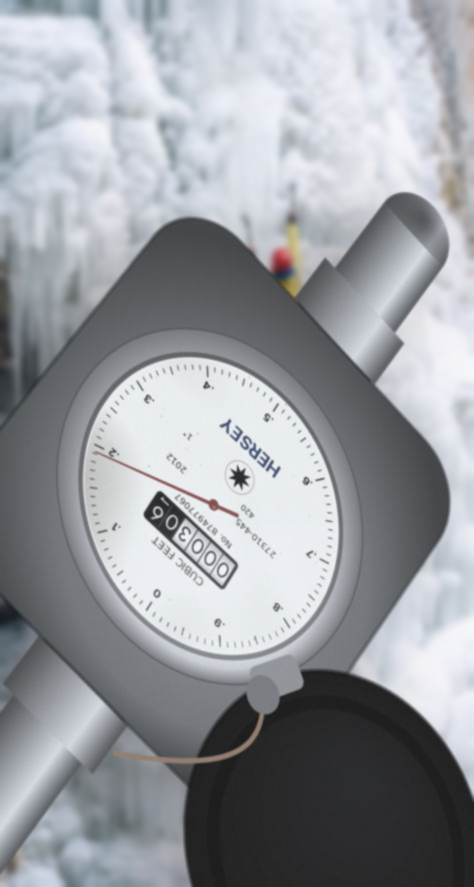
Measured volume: 306.19 (ft³)
